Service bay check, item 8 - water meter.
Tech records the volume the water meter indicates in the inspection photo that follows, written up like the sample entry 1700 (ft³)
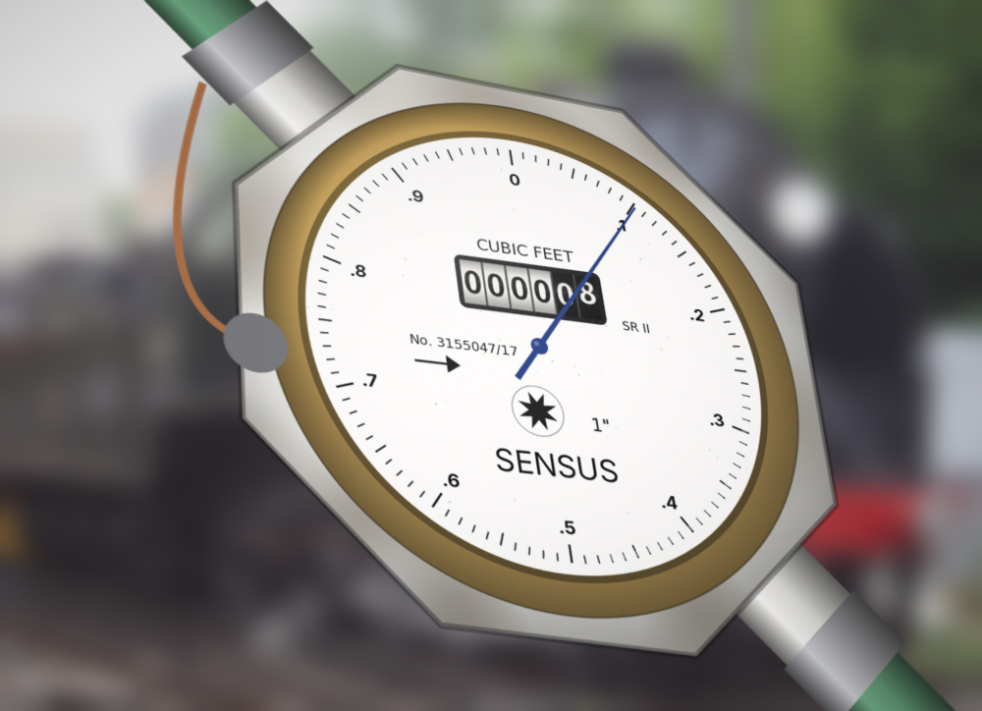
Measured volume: 8.10 (ft³)
